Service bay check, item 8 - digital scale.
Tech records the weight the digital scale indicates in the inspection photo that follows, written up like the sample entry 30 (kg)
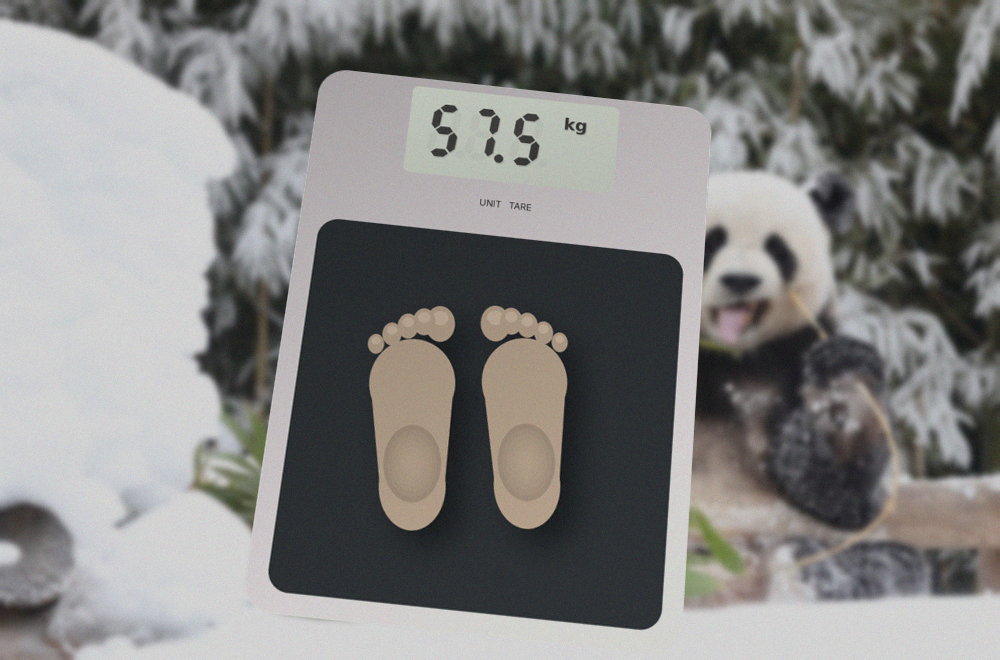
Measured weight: 57.5 (kg)
